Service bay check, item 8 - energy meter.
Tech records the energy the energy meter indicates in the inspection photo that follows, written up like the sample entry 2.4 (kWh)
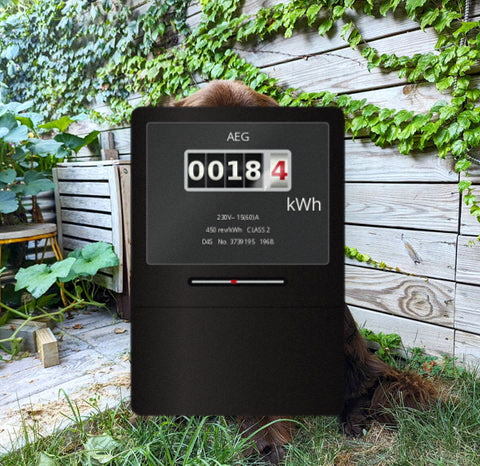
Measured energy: 18.4 (kWh)
